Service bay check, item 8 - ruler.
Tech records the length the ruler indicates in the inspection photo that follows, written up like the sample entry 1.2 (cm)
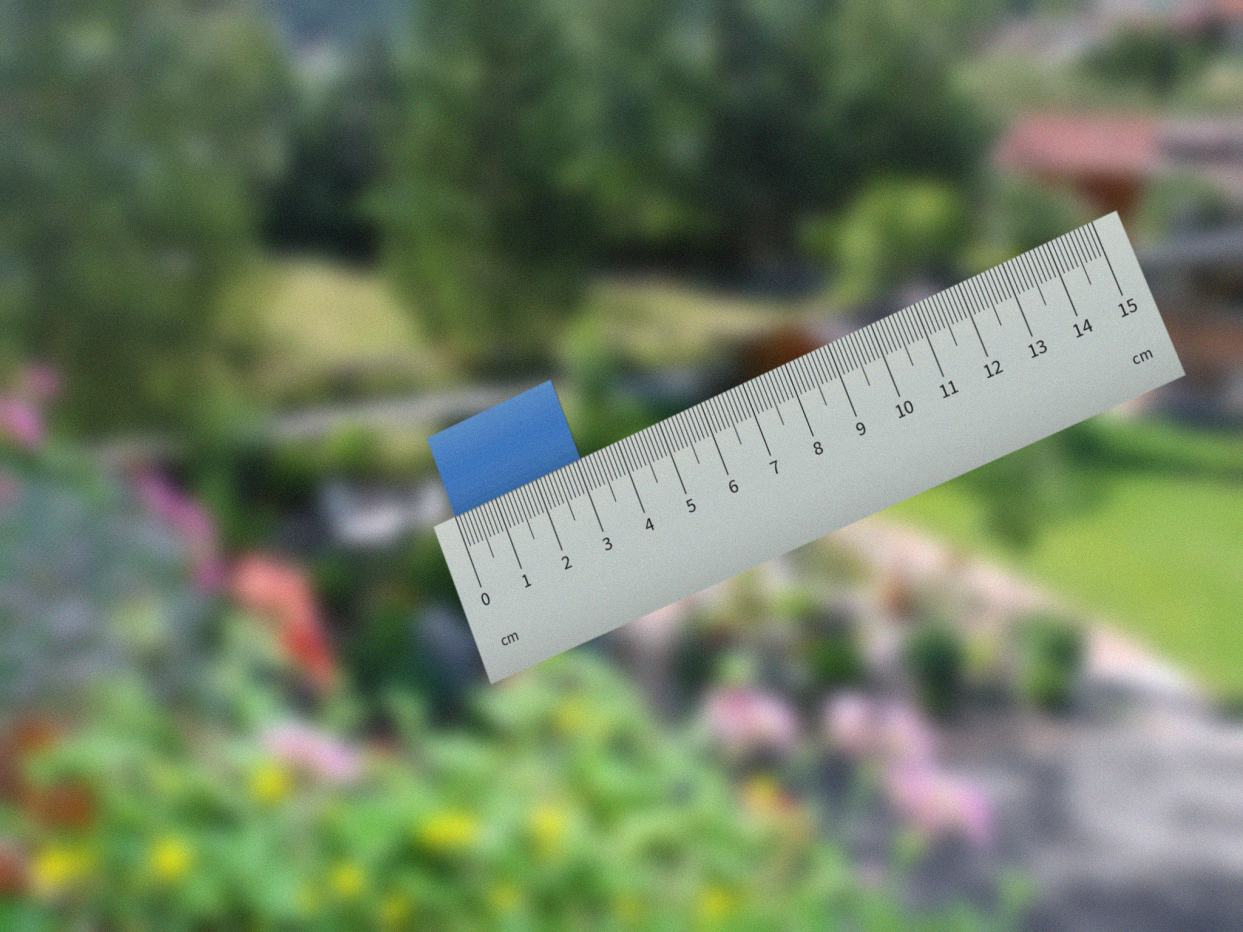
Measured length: 3.1 (cm)
